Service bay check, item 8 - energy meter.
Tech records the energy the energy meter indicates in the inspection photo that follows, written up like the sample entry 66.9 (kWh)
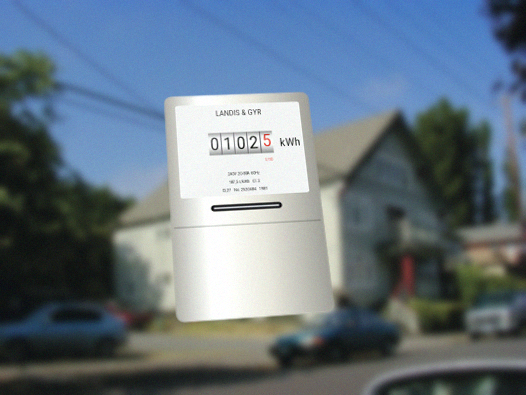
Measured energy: 102.5 (kWh)
